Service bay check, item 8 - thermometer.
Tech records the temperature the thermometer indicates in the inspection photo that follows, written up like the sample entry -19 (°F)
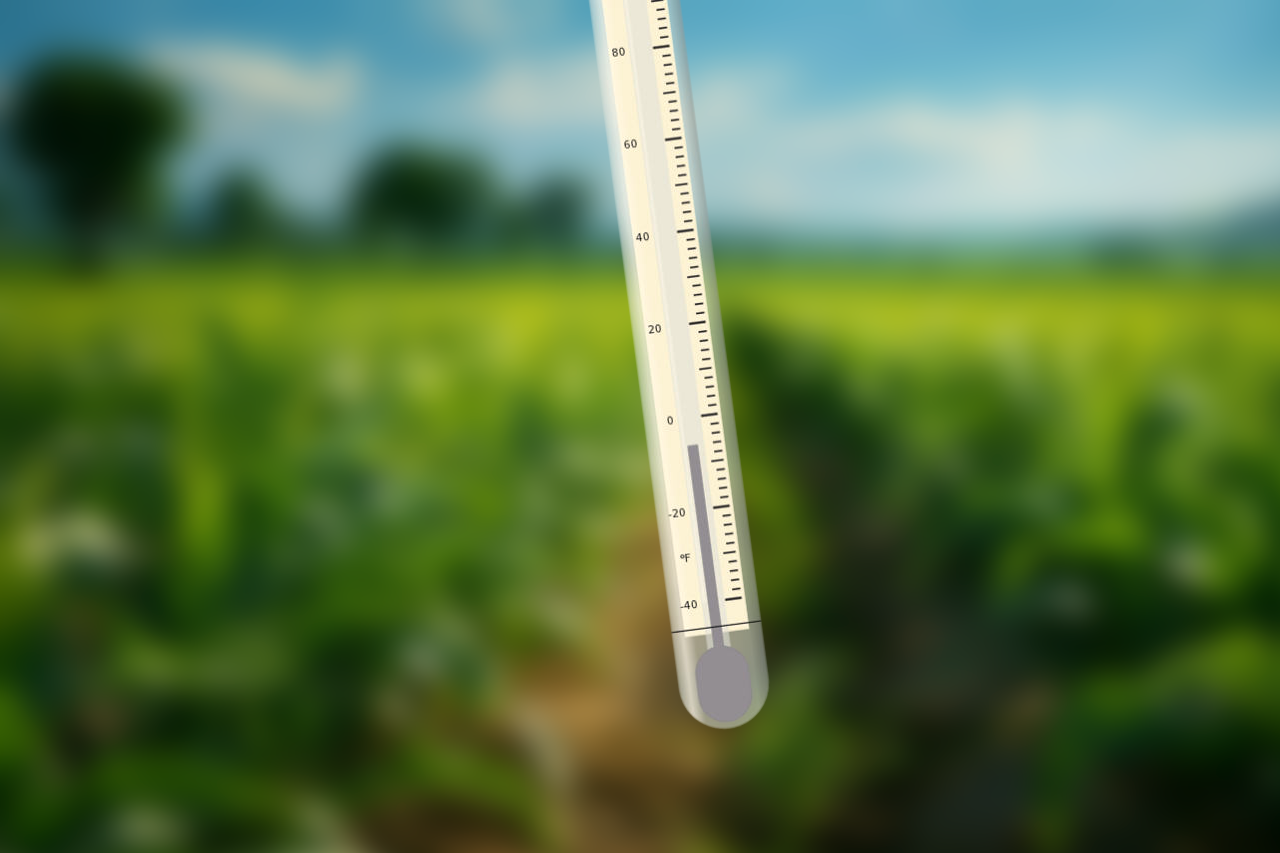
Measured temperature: -6 (°F)
